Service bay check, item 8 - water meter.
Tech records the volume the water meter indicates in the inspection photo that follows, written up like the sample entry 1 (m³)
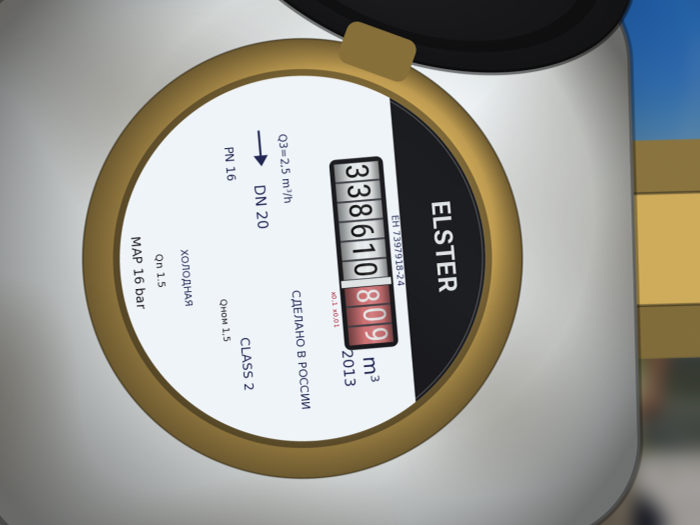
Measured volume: 338610.809 (m³)
